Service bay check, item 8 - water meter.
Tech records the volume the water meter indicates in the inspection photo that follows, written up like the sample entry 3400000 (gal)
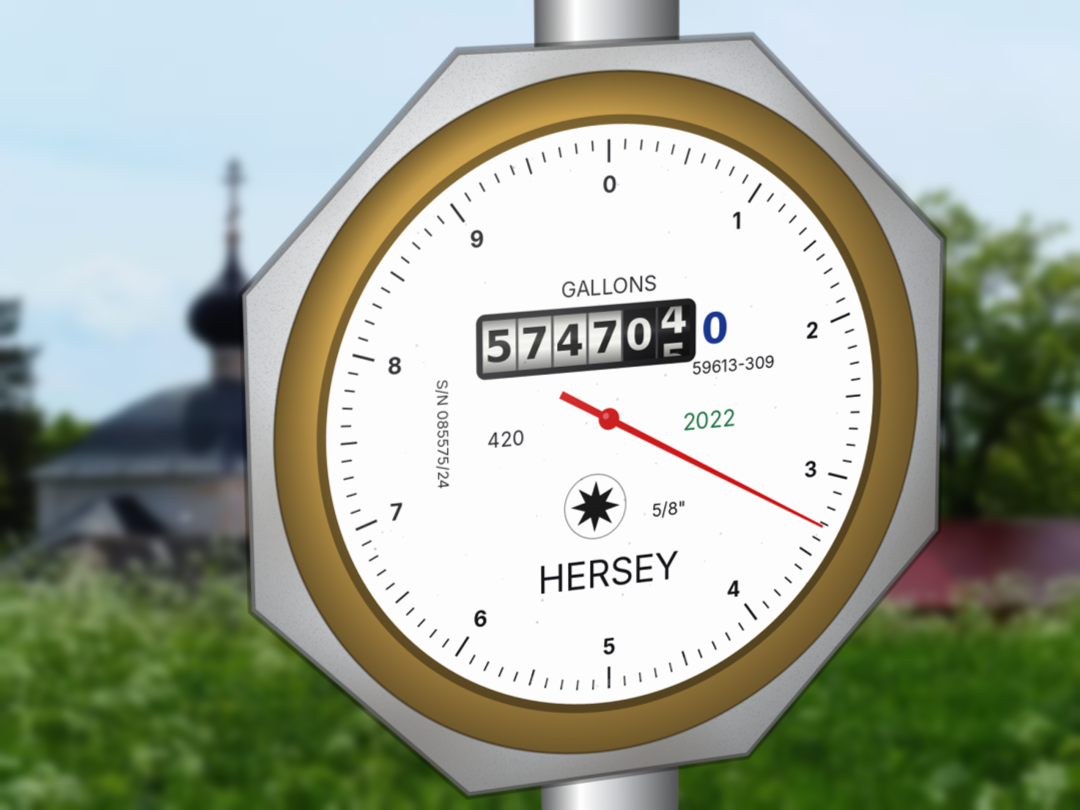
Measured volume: 5747043.3 (gal)
